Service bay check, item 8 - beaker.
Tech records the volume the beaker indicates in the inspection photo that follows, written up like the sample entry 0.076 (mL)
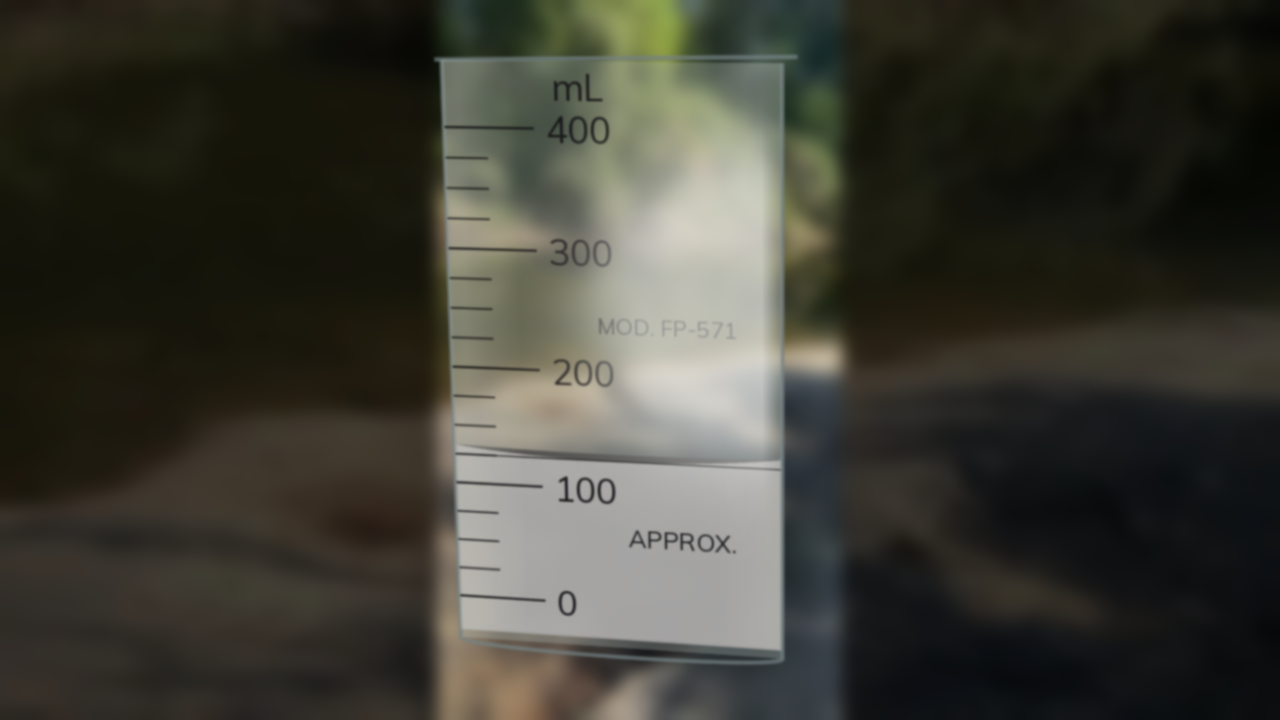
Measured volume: 125 (mL)
